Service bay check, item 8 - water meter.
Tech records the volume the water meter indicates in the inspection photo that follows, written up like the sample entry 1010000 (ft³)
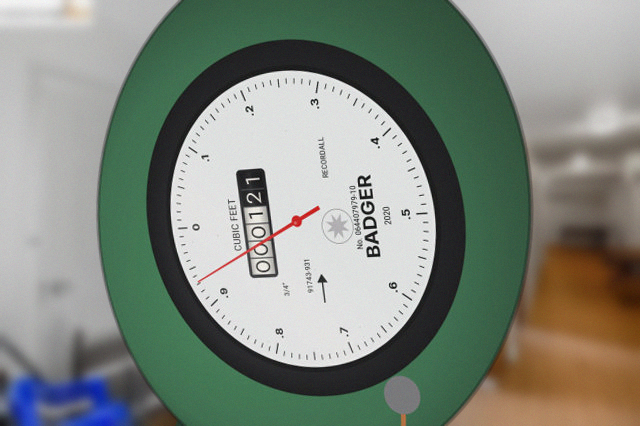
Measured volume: 120.93 (ft³)
